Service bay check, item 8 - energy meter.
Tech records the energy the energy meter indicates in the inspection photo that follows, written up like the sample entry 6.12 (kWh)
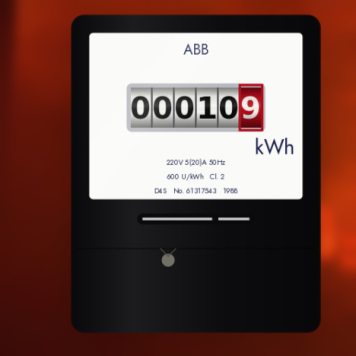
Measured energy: 10.9 (kWh)
